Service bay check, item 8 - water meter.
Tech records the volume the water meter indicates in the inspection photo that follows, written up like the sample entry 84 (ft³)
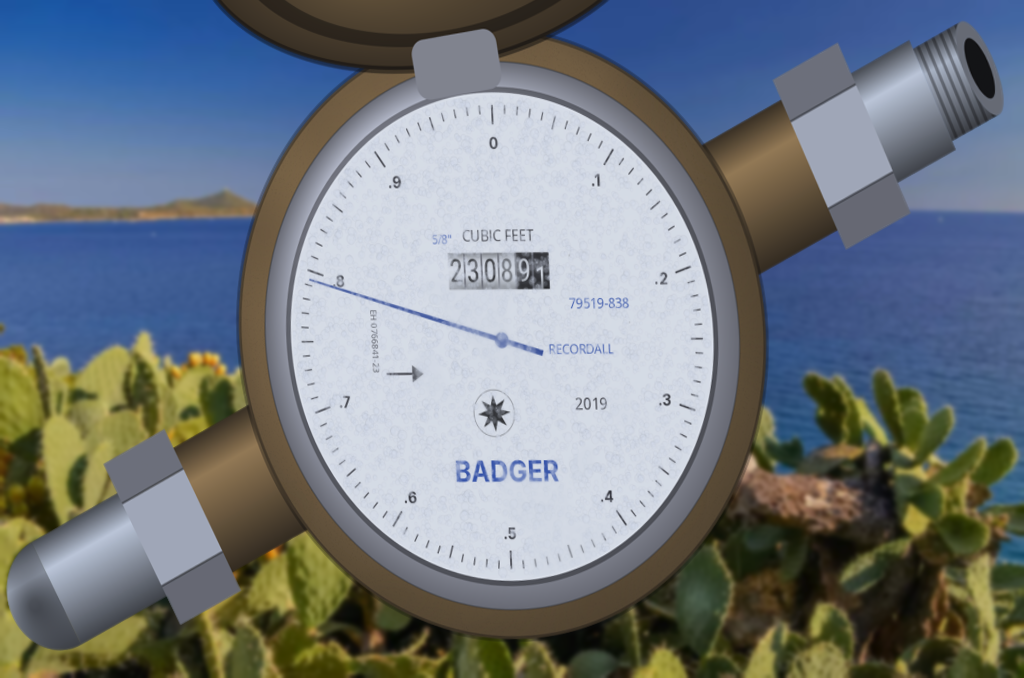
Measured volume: 230890.79 (ft³)
